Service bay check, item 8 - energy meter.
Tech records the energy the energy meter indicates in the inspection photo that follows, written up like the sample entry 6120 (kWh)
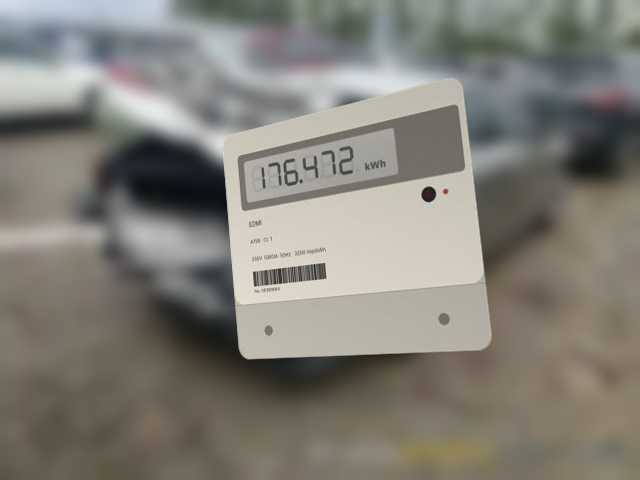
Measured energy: 176.472 (kWh)
